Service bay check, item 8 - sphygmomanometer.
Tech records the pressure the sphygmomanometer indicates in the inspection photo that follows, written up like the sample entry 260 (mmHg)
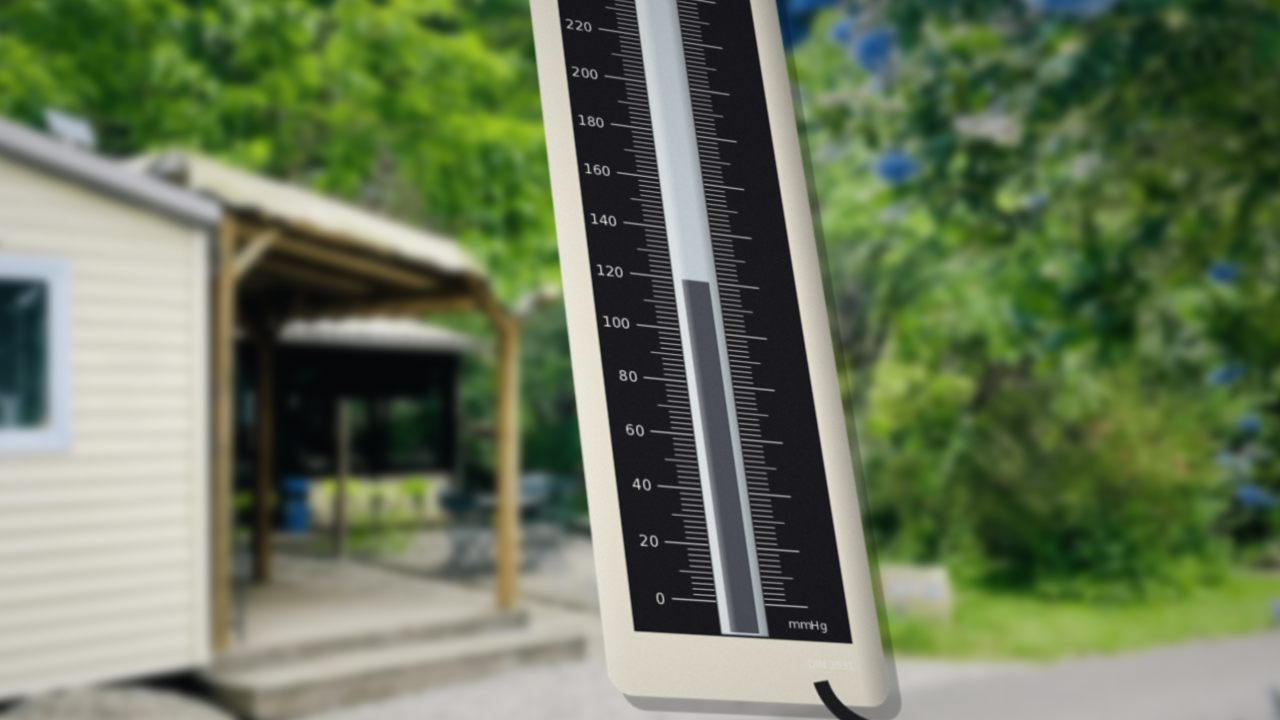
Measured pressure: 120 (mmHg)
